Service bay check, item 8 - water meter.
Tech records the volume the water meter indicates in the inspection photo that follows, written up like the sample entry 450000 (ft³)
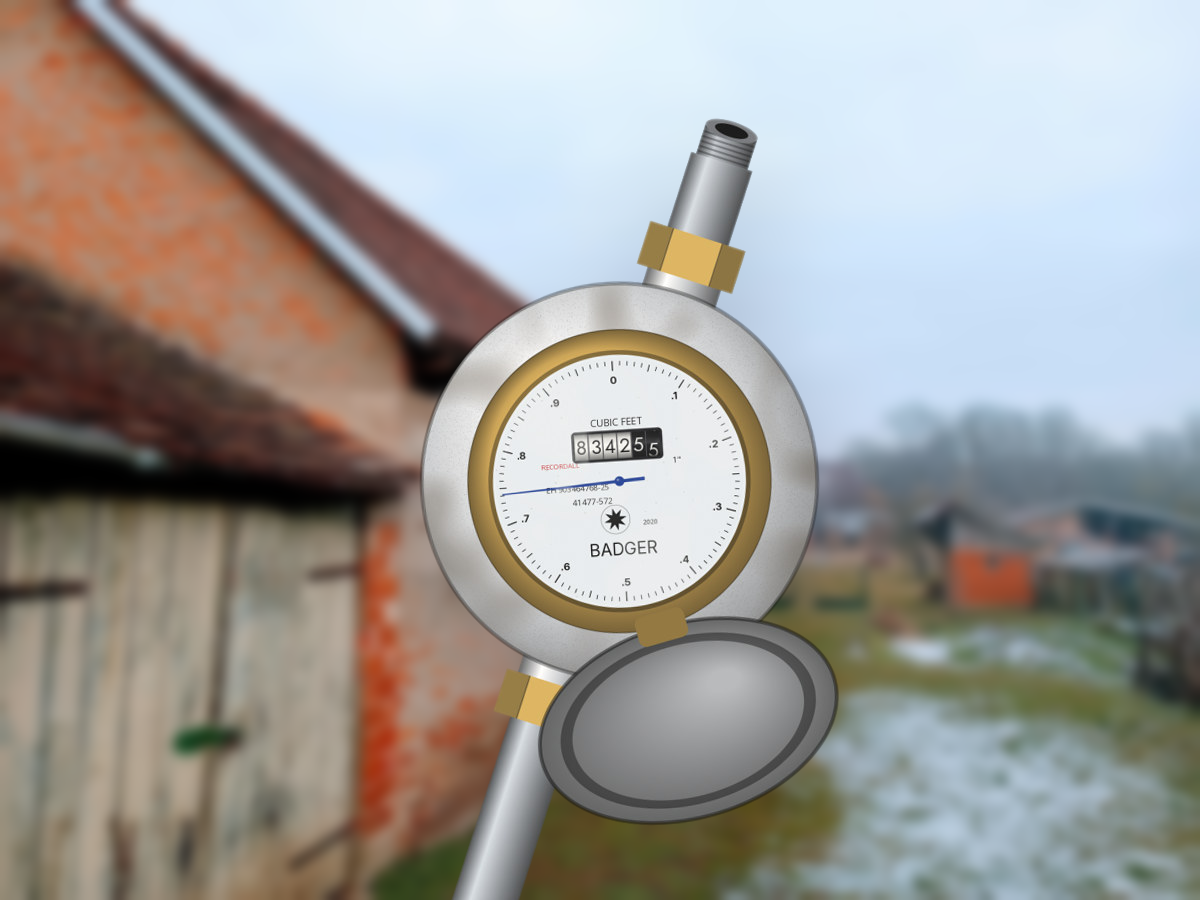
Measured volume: 834254.74 (ft³)
